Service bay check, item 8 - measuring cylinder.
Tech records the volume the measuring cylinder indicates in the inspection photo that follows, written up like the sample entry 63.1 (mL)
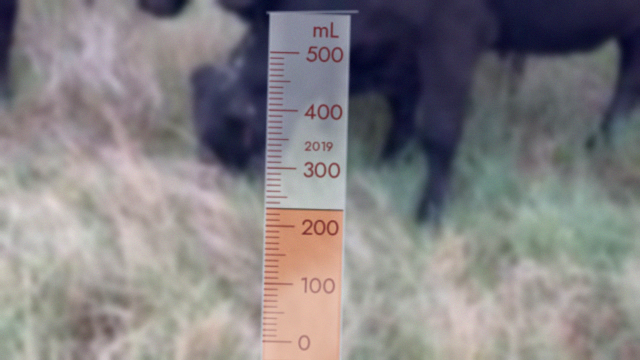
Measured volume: 230 (mL)
